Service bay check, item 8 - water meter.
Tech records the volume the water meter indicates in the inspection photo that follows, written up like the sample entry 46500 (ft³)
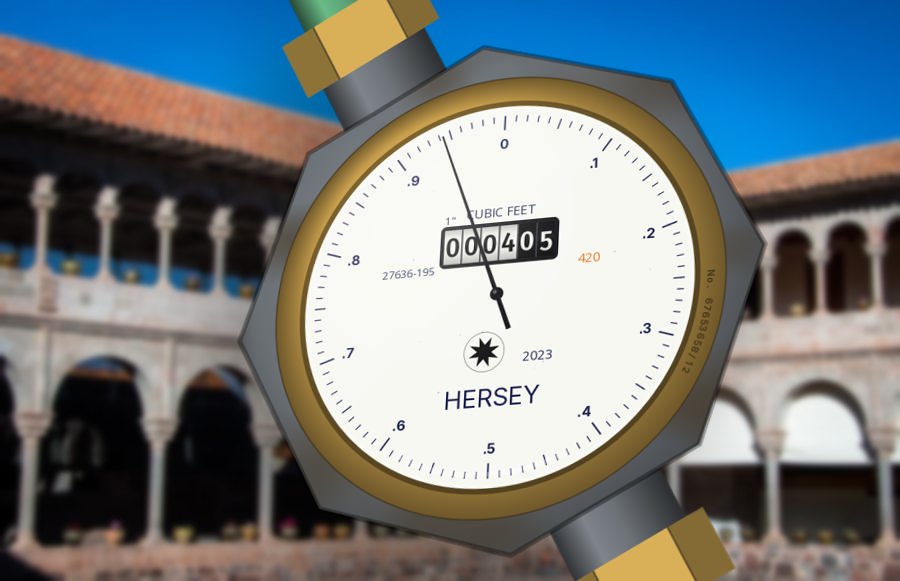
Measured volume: 404.94 (ft³)
